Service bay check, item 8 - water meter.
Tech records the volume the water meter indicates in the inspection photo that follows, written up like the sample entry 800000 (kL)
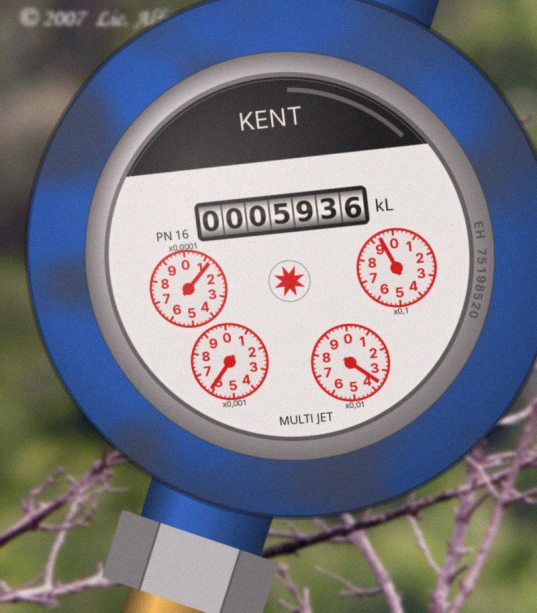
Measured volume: 5935.9361 (kL)
